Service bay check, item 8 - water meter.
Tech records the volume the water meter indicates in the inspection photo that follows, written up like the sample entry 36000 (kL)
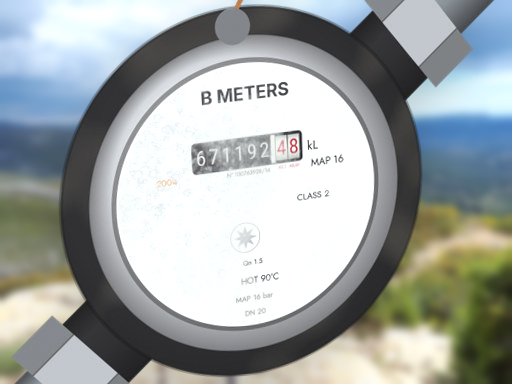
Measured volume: 671192.48 (kL)
